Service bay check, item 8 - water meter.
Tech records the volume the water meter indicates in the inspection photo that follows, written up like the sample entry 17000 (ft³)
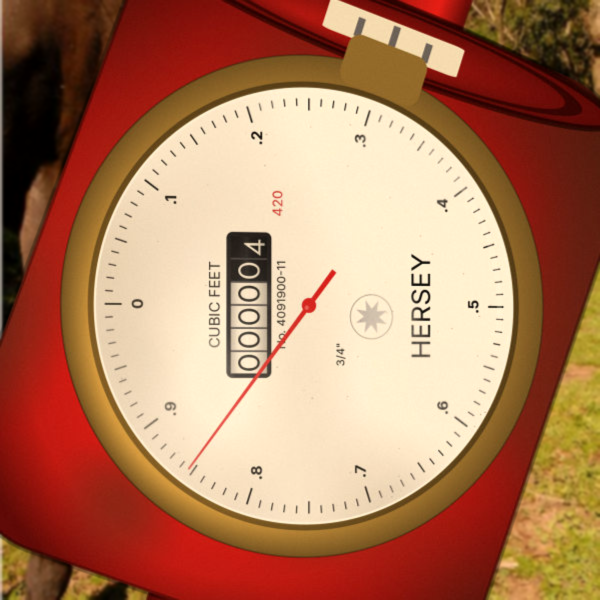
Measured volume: 3.85 (ft³)
